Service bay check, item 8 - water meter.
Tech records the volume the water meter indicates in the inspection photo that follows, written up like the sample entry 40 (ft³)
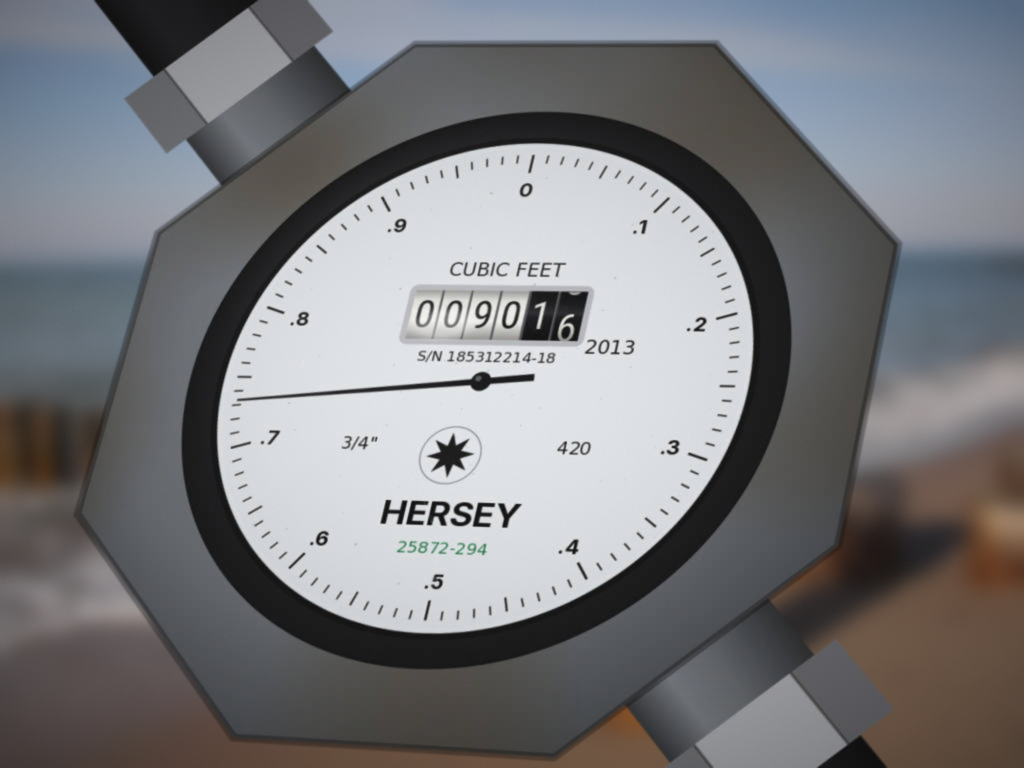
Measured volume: 9015.73 (ft³)
